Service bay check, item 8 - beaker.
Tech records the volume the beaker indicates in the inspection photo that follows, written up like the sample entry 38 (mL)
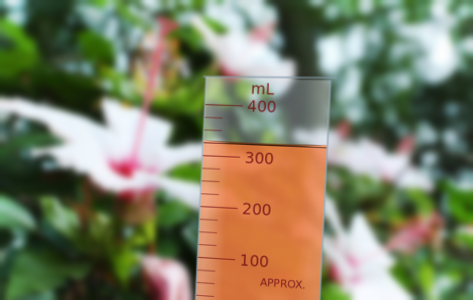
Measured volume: 325 (mL)
